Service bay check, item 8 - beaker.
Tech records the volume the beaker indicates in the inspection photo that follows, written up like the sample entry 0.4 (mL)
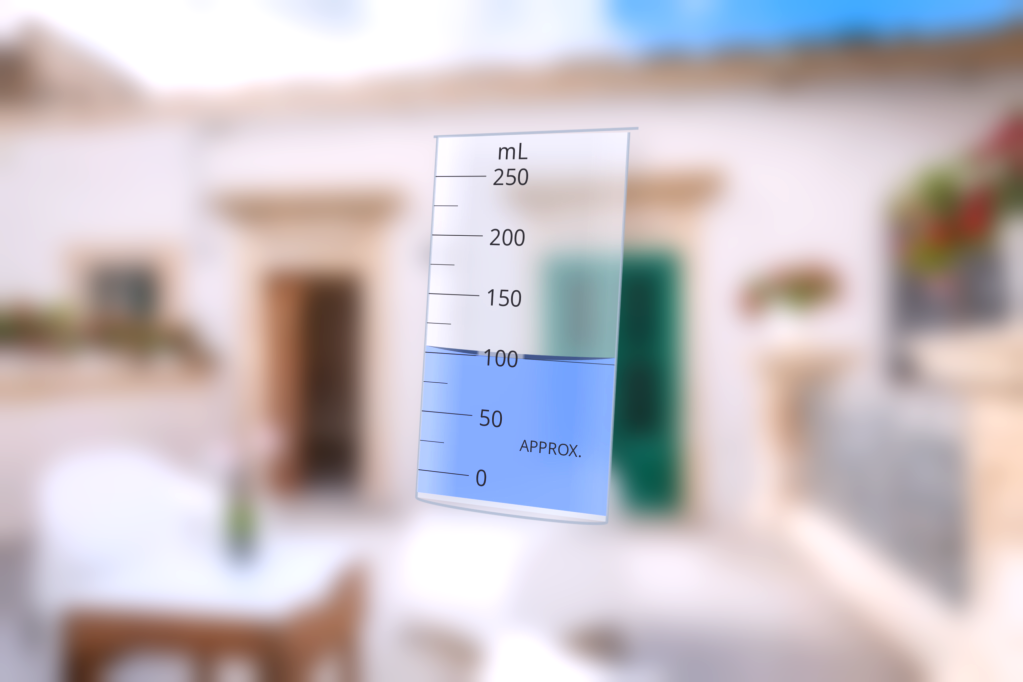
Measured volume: 100 (mL)
